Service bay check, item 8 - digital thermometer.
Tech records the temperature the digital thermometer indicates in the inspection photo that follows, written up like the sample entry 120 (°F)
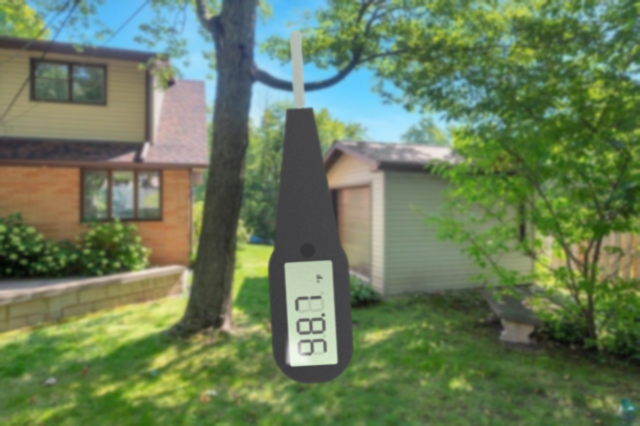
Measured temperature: 98.7 (°F)
